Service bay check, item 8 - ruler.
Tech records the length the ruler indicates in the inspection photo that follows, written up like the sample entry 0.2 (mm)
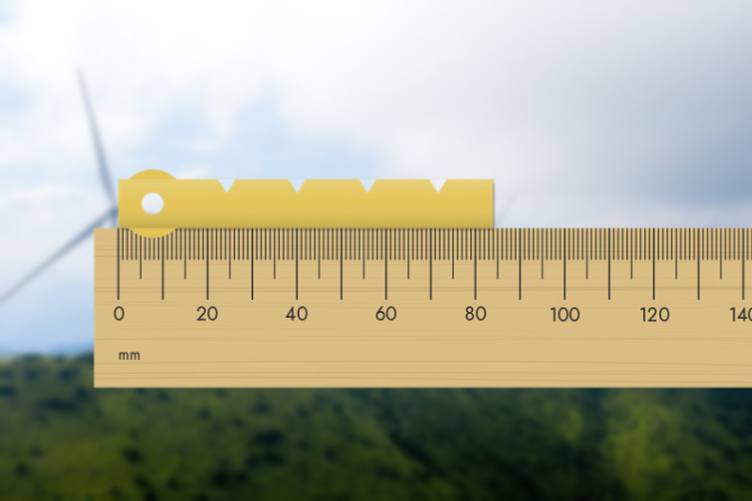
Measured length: 84 (mm)
